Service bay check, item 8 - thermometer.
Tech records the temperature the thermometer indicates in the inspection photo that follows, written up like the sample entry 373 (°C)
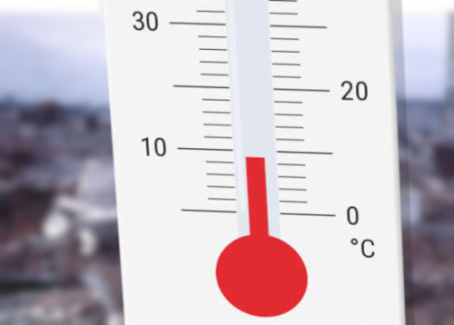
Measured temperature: 9 (°C)
